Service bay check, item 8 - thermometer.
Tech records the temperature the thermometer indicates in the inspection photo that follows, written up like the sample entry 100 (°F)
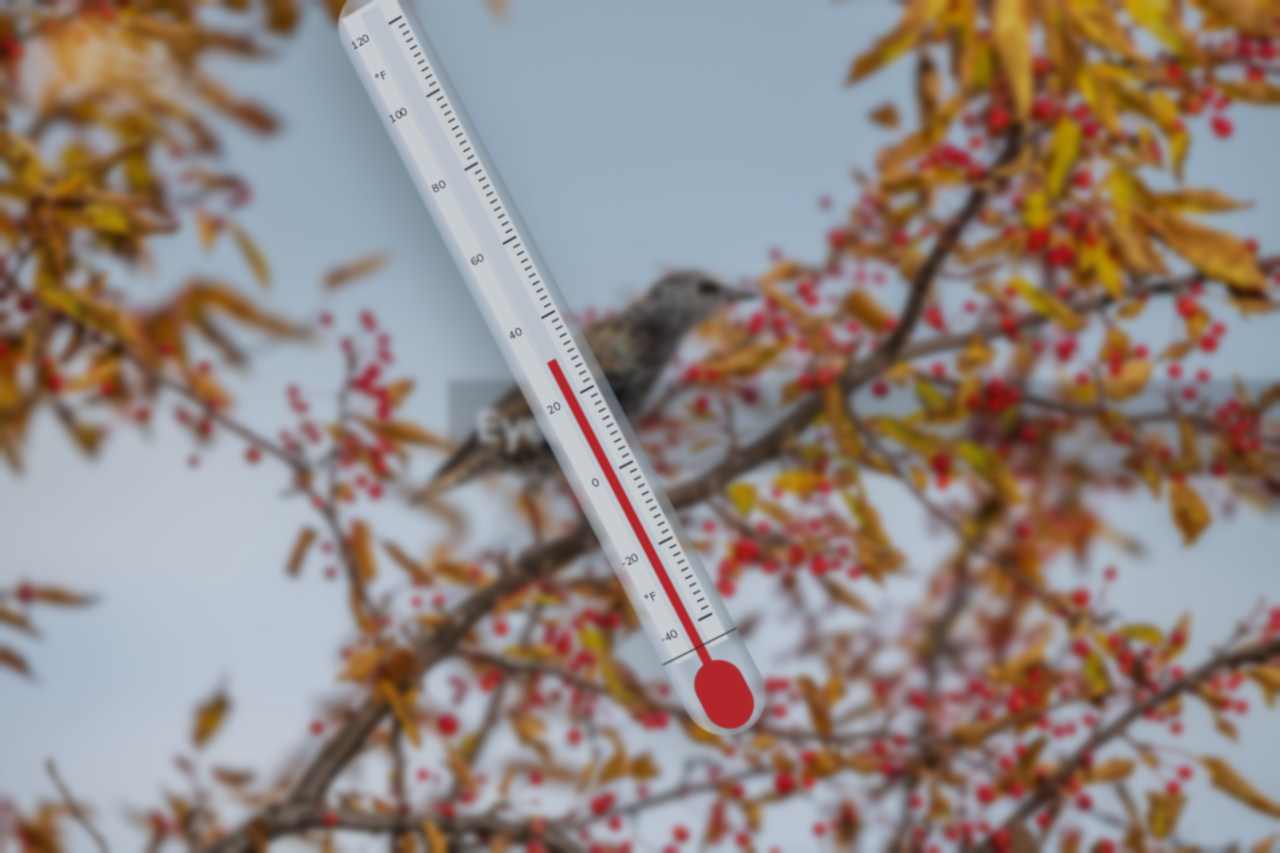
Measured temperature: 30 (°F)
